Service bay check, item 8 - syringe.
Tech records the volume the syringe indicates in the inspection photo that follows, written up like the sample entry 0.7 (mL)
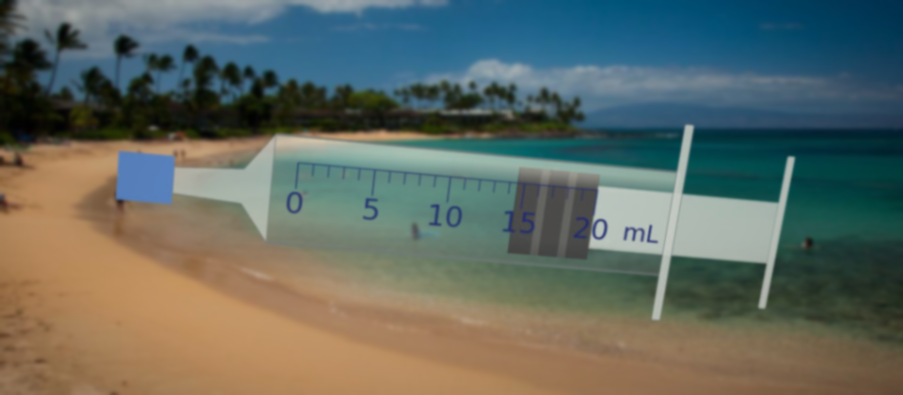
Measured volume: 14.5 (mL)
